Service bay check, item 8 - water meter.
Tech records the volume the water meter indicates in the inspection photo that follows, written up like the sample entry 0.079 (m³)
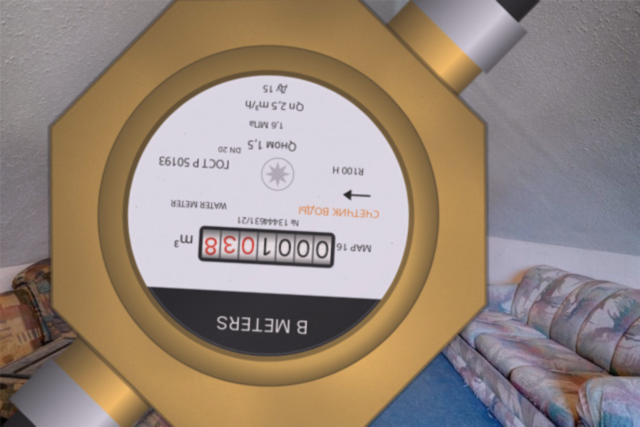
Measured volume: 1.038 (m³)
